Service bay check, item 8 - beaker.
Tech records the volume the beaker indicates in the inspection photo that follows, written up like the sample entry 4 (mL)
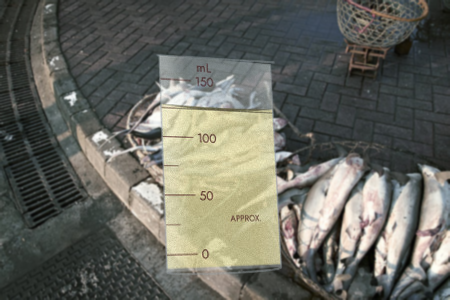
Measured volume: 125 (mL)
